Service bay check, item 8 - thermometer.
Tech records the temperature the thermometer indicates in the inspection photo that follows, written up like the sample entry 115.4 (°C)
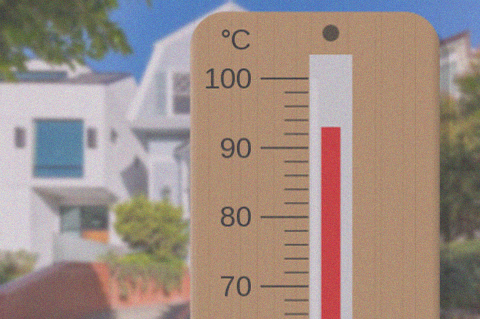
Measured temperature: 93 (°C)
